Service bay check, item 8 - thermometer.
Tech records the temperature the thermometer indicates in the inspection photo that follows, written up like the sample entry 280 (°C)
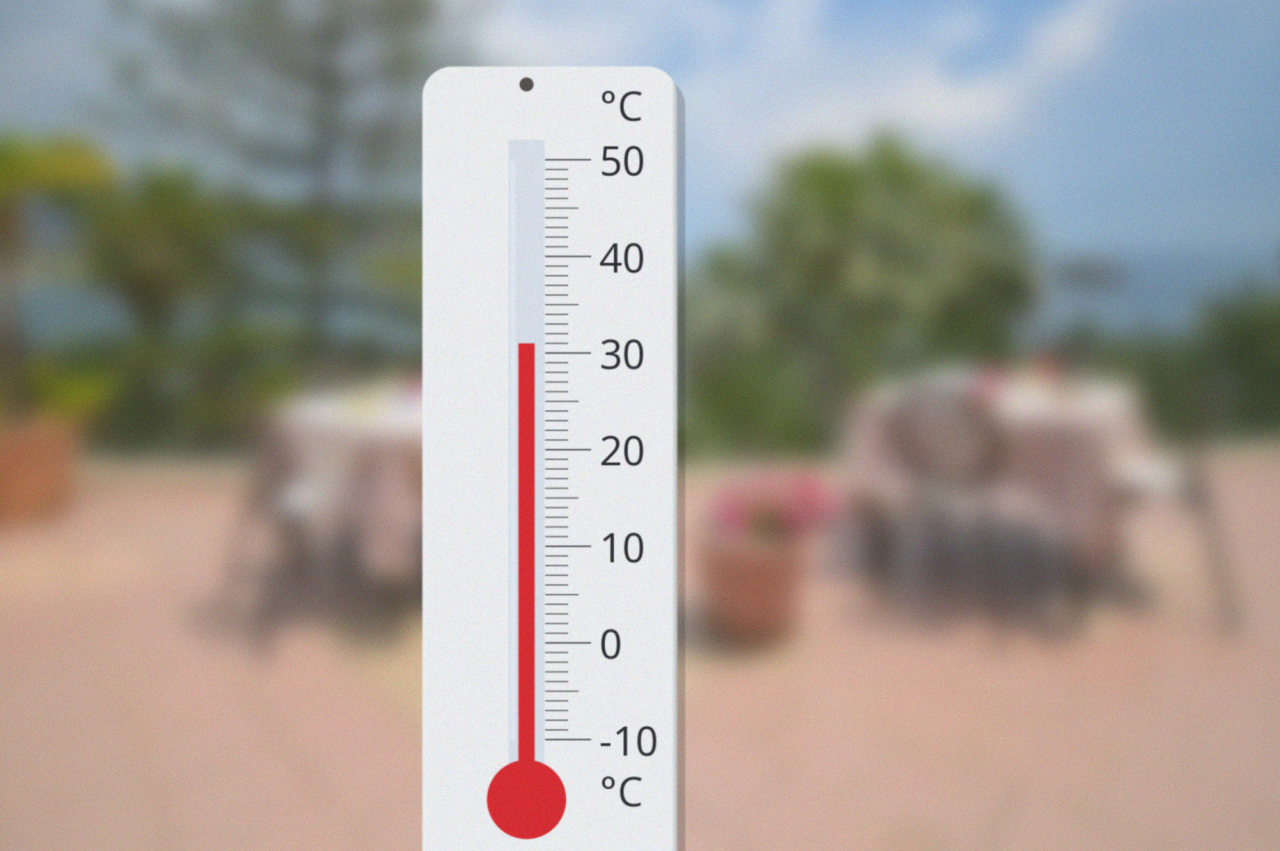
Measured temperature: 31 (°C)
